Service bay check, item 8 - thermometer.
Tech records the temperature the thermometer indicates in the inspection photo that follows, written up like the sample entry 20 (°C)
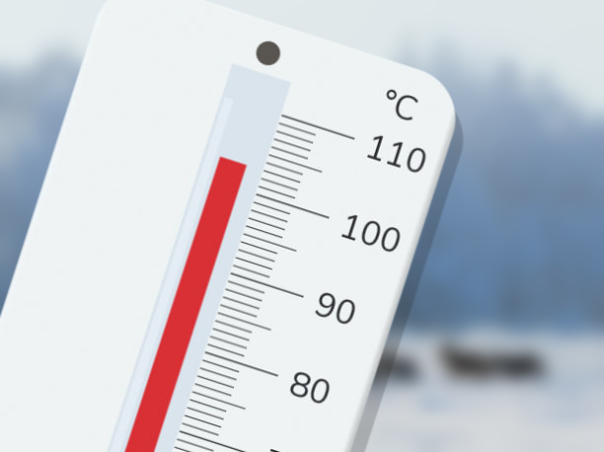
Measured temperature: 103 (°C)
